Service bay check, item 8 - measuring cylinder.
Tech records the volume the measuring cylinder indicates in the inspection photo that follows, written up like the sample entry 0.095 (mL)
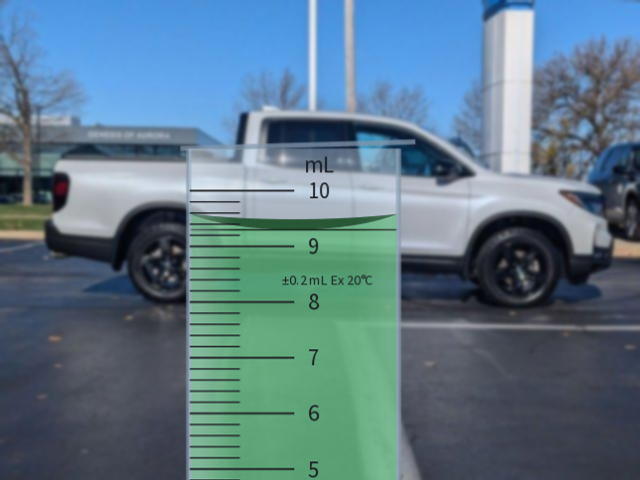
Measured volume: 9.3 (mL)
